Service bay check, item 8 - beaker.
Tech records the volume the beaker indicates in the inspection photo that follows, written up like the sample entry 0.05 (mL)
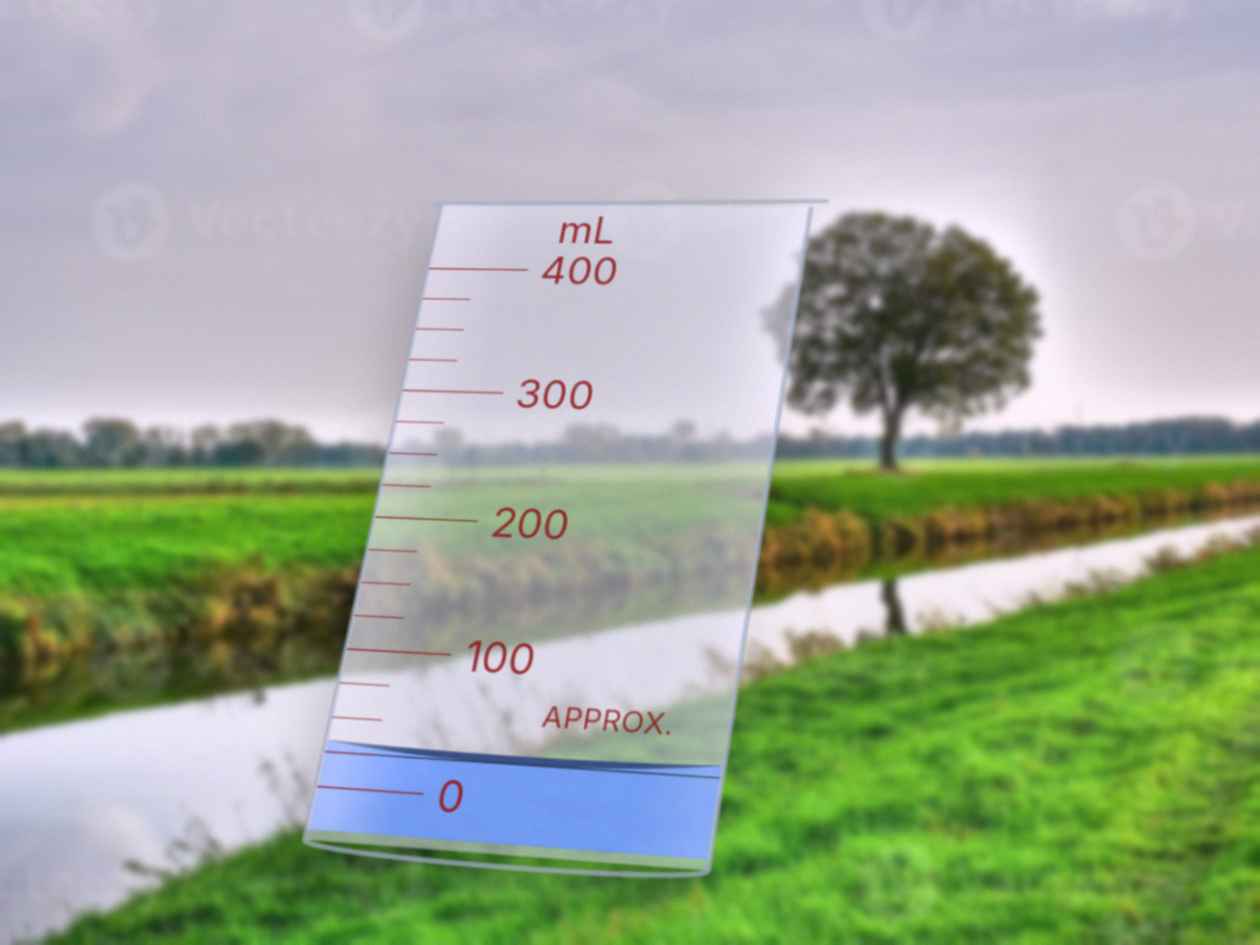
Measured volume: 25 (mL)
